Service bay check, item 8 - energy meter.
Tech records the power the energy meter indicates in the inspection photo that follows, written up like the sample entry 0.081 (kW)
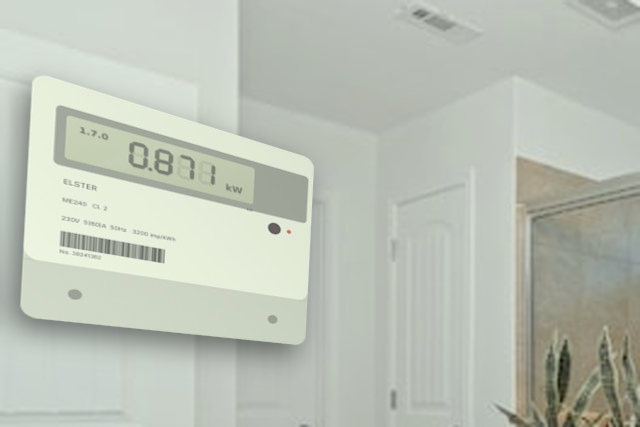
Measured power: 0.871 (kW)
